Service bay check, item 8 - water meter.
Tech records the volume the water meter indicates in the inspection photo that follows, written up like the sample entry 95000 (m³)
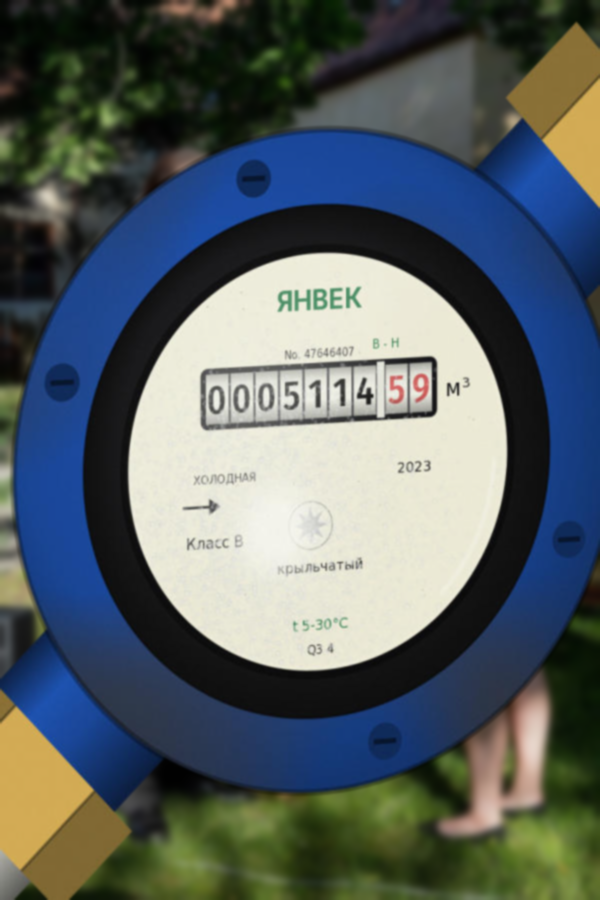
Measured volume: 5114.59 (m³)
